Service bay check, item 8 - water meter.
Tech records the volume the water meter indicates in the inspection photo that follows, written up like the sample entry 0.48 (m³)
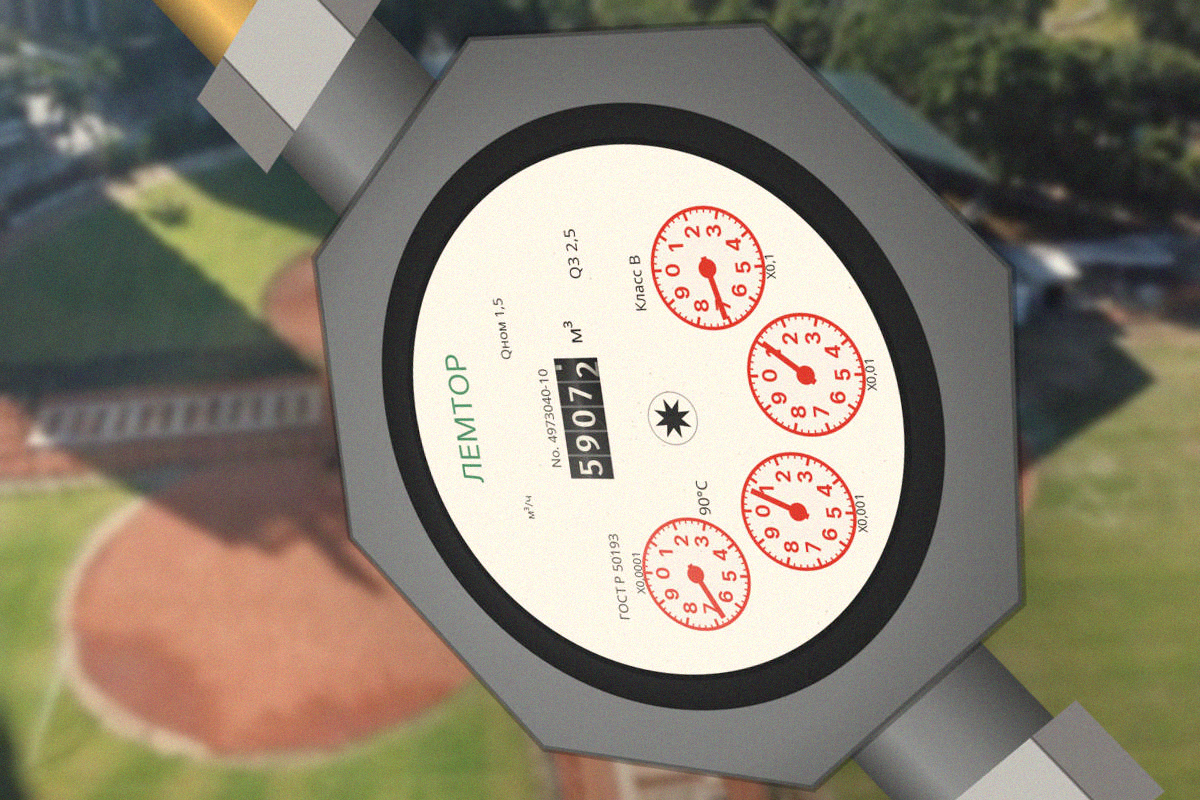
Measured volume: 59071.7106 (m³)
